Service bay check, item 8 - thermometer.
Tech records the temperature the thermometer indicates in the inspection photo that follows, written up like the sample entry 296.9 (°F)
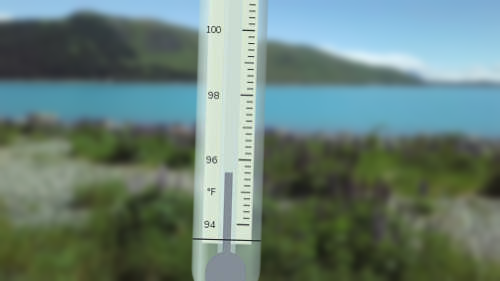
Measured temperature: 95.6 (°F)
